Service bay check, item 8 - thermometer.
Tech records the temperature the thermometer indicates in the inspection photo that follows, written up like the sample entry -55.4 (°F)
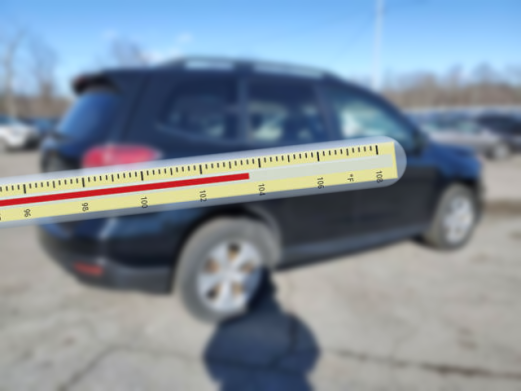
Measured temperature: 103.6 (°F)
